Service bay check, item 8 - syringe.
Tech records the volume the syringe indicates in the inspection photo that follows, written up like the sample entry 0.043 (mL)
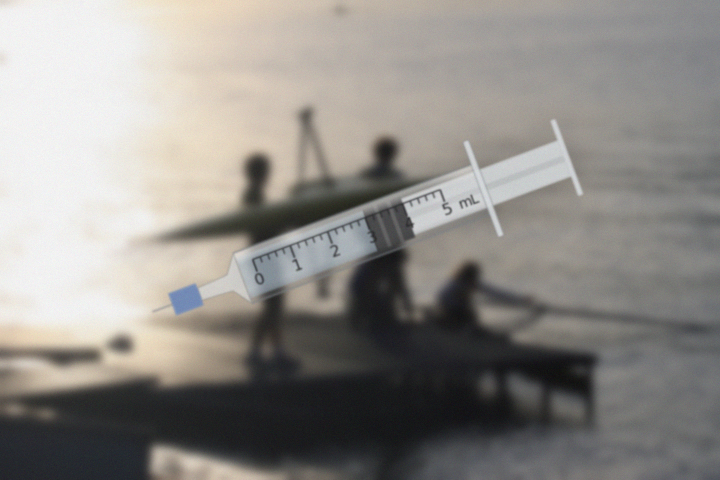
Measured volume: 3 (mL)
